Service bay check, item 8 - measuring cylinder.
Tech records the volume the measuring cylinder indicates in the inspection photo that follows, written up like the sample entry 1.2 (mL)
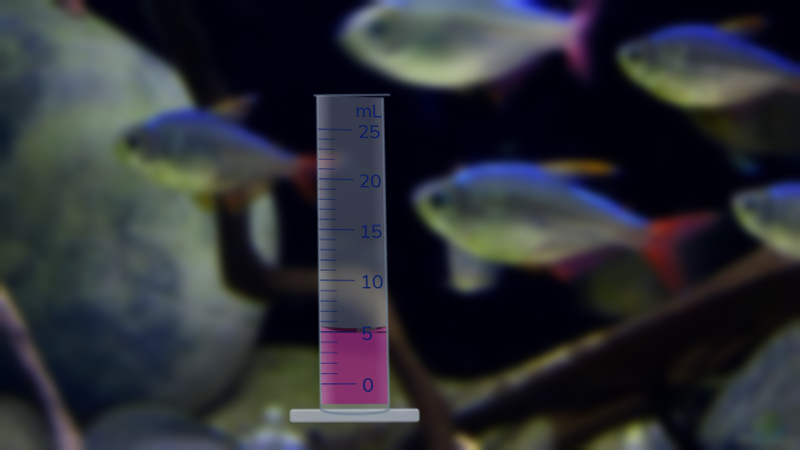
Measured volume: 5 (mL)
